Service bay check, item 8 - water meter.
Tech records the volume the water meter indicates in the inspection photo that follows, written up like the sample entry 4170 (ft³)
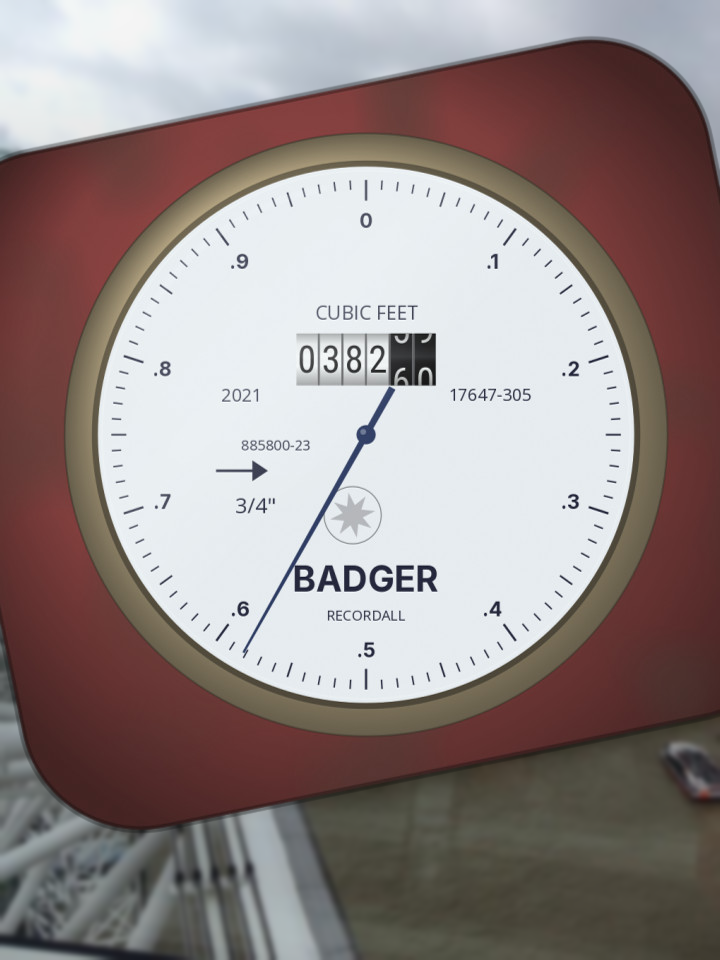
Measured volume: 38259.58 (ft³)
